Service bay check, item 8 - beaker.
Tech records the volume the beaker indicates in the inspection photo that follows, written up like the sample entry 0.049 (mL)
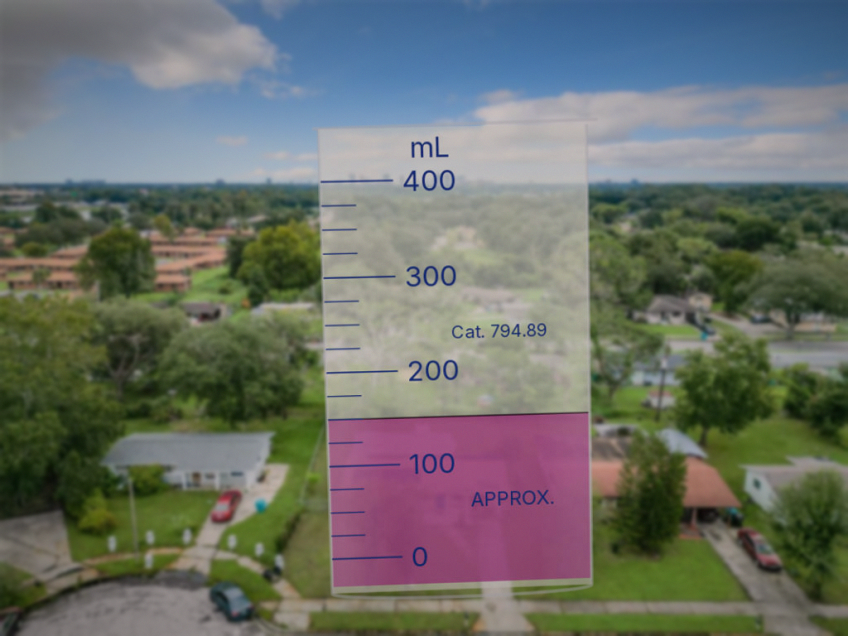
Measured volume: 150 (mL)
